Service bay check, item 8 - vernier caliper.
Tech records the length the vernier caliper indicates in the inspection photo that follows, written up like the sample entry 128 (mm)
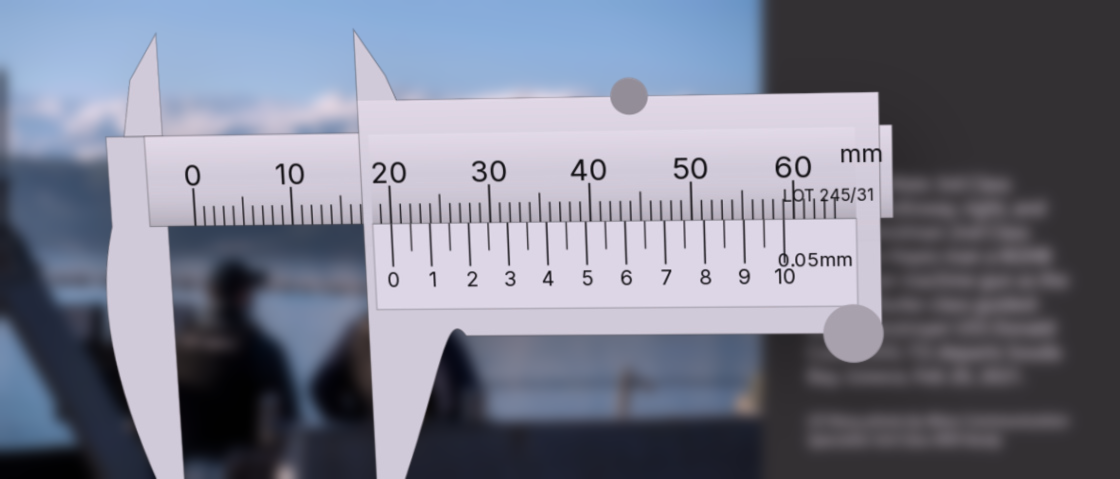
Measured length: 20.0 (mm)
